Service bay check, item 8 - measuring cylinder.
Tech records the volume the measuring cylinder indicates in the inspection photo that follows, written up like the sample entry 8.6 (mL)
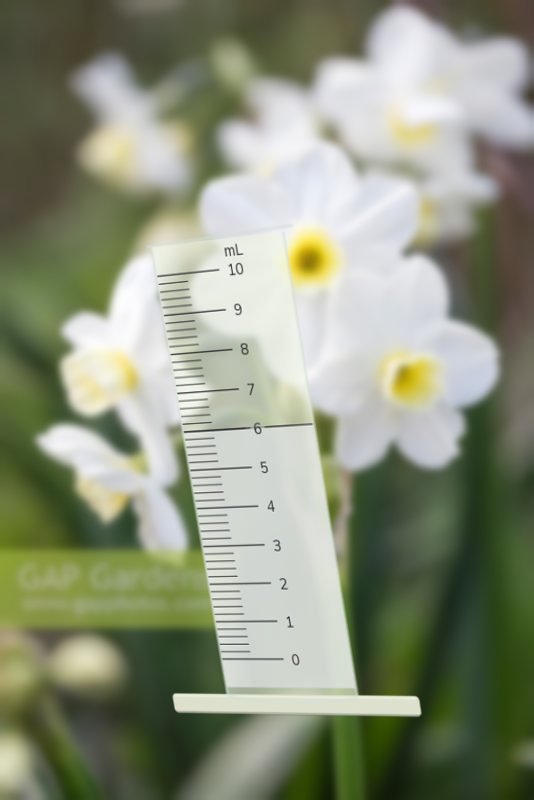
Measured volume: 6 (mL)
